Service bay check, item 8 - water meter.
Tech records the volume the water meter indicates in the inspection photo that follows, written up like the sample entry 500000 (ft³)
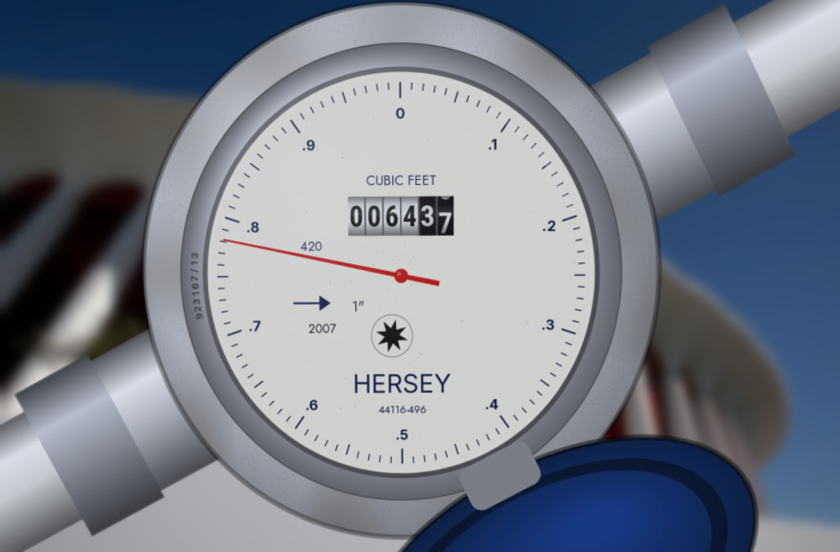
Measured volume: 6436.78 (ft³)
